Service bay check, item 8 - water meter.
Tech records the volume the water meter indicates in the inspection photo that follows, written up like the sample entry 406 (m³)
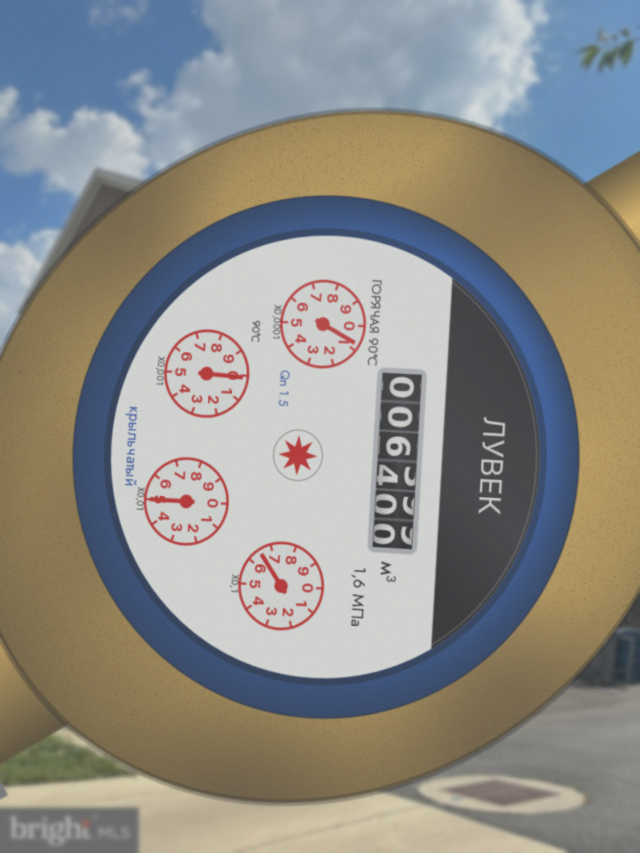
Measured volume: 6399.6500 (m³)
